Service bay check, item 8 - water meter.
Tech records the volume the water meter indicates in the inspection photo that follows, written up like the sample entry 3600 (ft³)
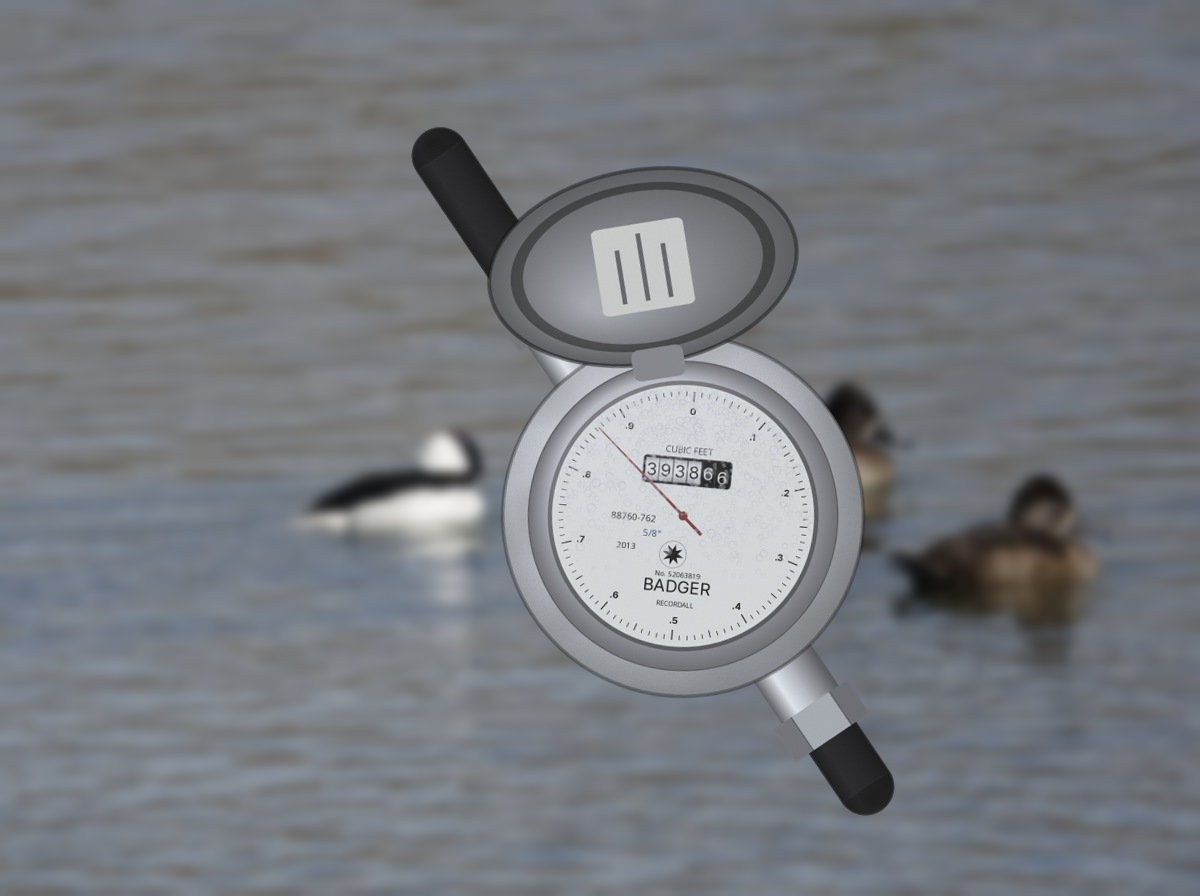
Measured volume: 393865.86 (ft³)
